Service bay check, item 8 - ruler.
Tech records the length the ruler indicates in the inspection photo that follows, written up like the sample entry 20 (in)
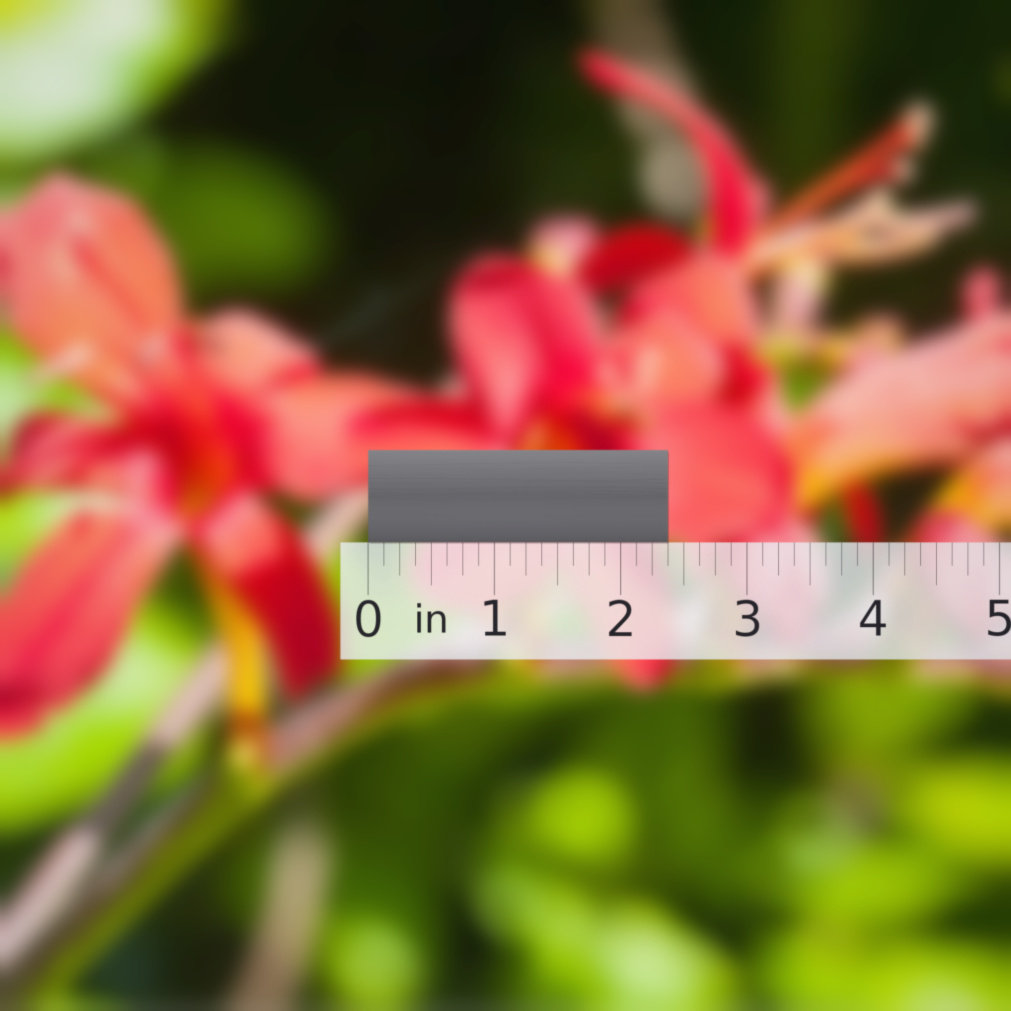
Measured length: 2.375 (in)
